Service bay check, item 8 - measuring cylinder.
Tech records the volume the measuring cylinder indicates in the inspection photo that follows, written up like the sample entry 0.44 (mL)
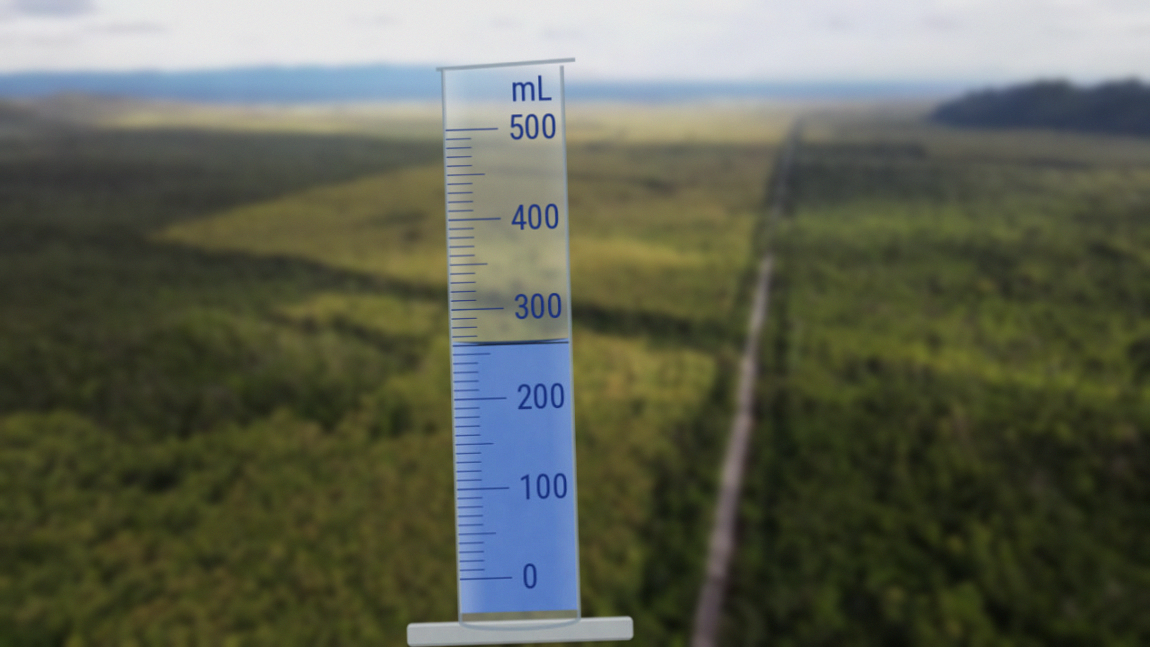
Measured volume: 260 (mL)
